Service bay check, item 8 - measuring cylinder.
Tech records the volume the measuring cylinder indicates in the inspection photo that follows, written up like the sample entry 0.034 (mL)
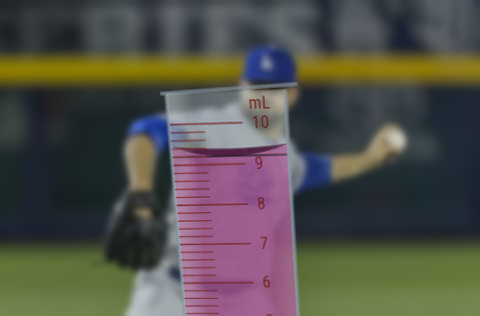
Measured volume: 9.2 (mL)
